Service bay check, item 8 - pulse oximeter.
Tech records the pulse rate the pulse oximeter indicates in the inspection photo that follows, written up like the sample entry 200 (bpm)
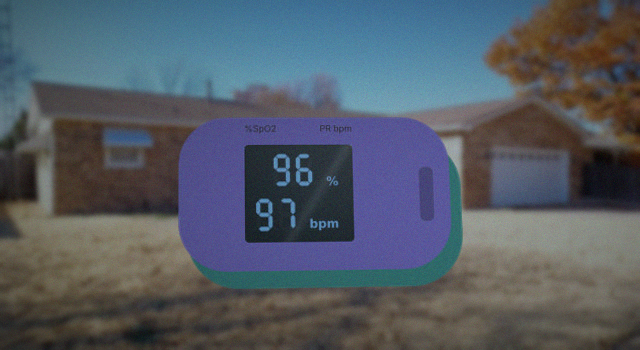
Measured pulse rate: 97 (bpm)
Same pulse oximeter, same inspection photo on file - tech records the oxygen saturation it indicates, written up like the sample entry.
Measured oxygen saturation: 96 (%)
